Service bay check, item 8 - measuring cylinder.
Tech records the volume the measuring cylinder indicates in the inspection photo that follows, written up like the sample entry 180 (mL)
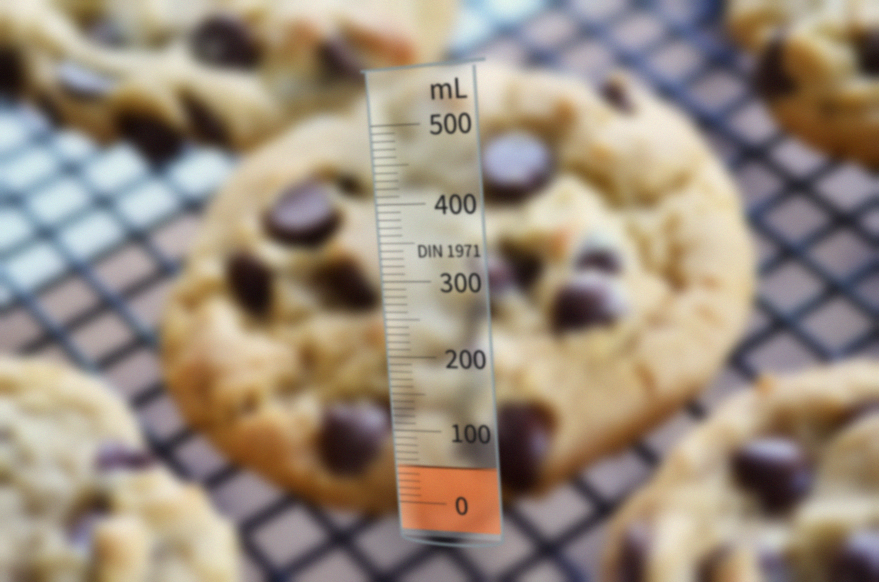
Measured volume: 50 (mL)
